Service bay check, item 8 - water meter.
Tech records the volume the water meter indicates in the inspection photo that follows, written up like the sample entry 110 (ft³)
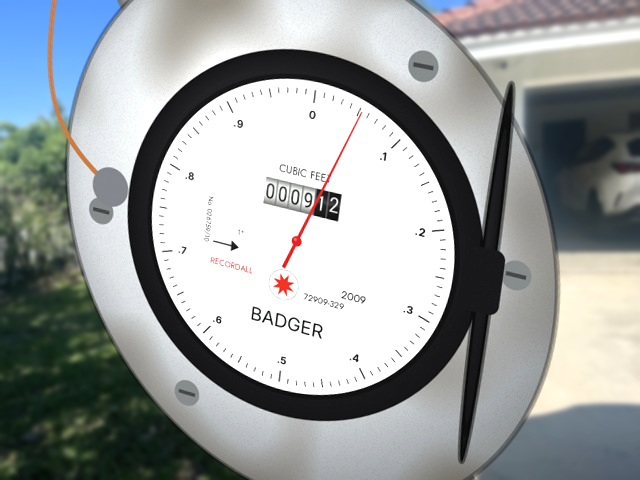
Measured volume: 912.05 (ft³)
